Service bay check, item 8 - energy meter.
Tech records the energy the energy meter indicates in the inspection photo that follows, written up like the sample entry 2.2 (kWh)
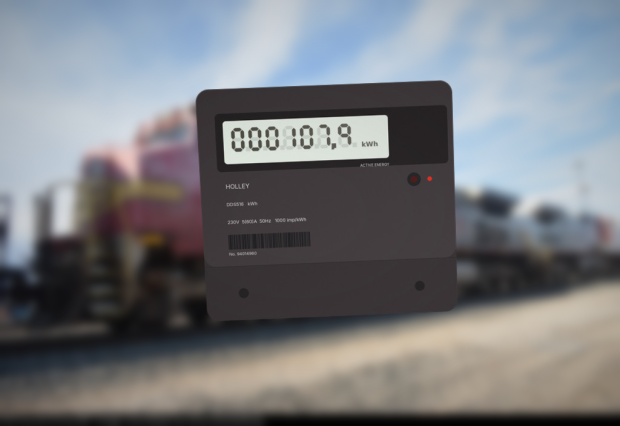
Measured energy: 107.9 (kWh)
